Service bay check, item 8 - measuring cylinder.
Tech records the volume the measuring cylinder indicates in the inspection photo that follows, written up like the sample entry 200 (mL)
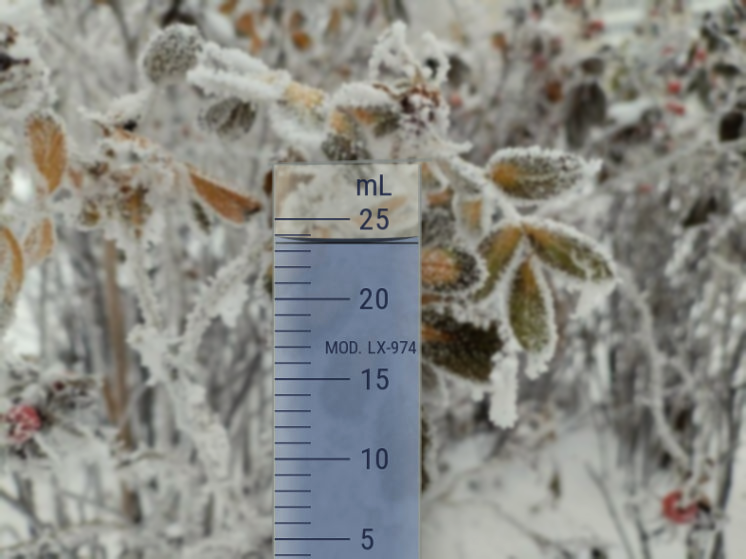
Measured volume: 23.5 (mL)
